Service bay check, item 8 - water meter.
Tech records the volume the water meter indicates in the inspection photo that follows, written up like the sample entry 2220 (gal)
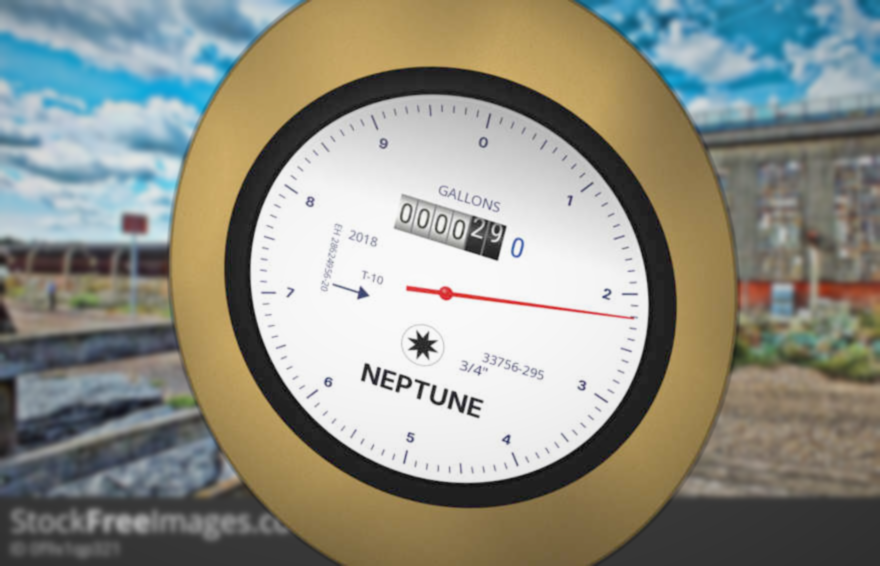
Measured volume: 292.2 (gal)
